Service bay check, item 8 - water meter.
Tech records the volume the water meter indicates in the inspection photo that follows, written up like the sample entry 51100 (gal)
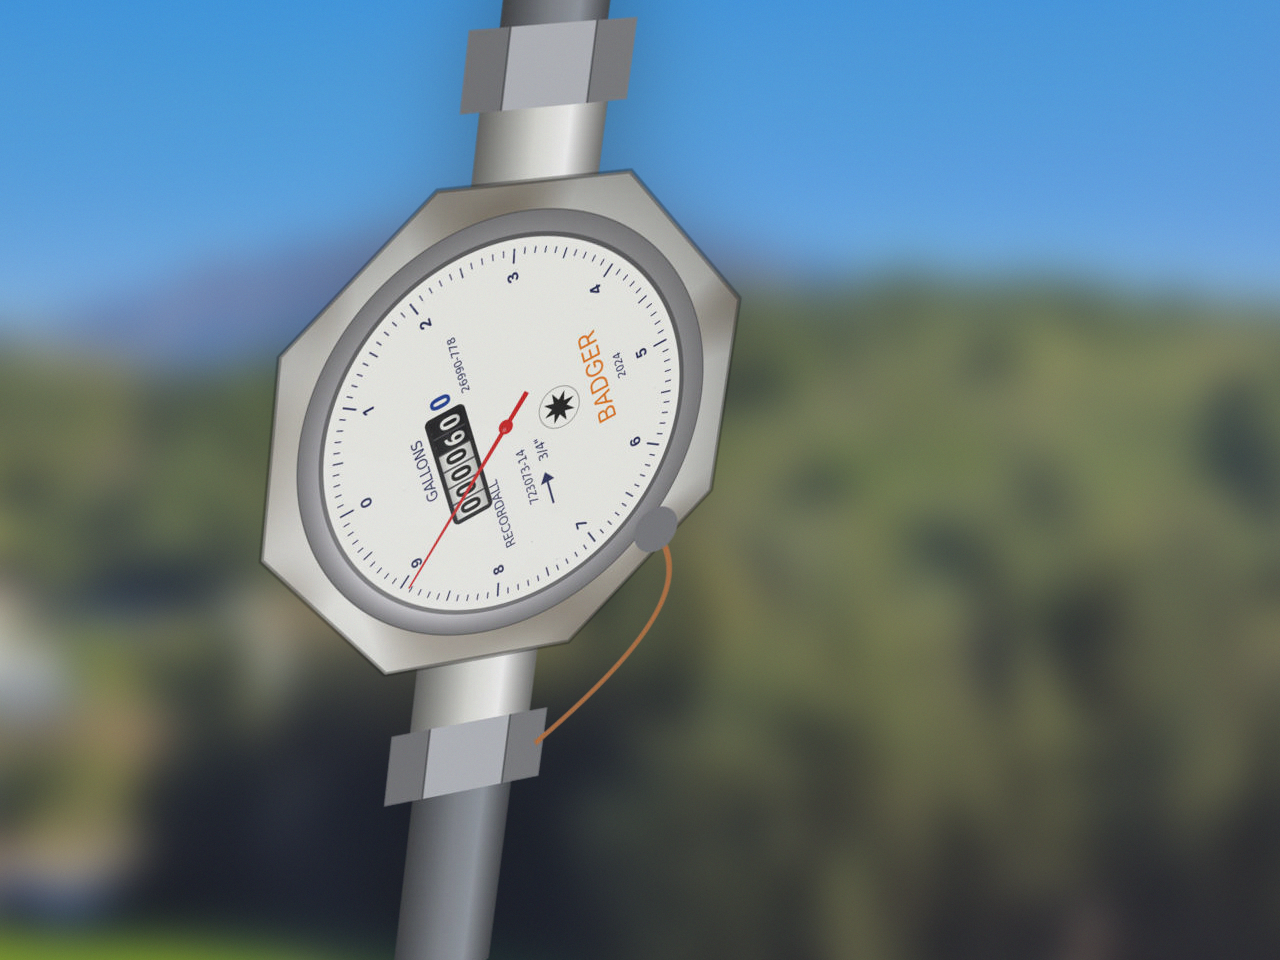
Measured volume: 598.9 (gal)
